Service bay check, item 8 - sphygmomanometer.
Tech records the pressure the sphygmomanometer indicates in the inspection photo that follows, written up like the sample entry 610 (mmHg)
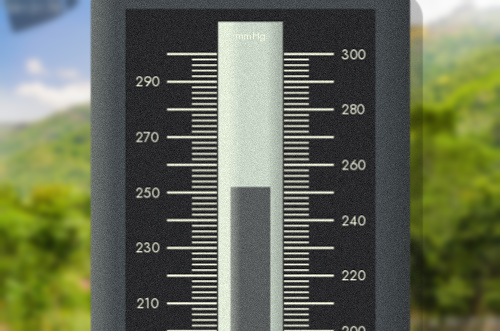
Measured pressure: 252 (mmHg)
